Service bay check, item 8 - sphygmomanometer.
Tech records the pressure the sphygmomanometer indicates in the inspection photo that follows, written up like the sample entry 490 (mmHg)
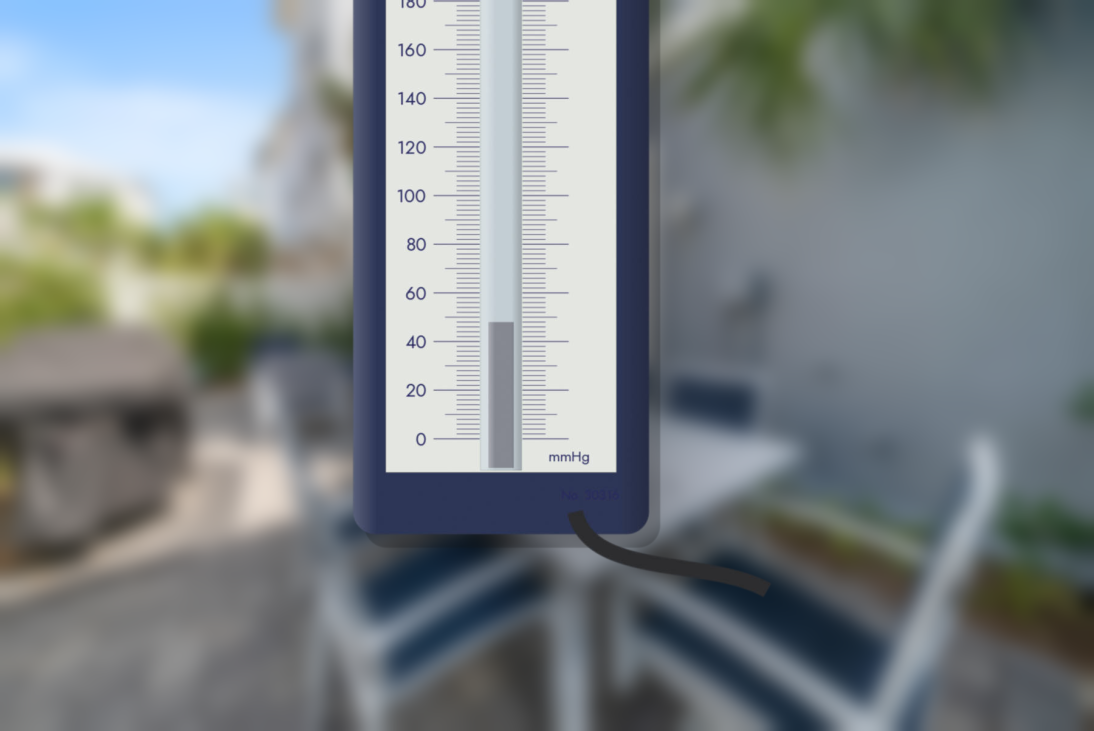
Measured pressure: 48 (mmHg)
